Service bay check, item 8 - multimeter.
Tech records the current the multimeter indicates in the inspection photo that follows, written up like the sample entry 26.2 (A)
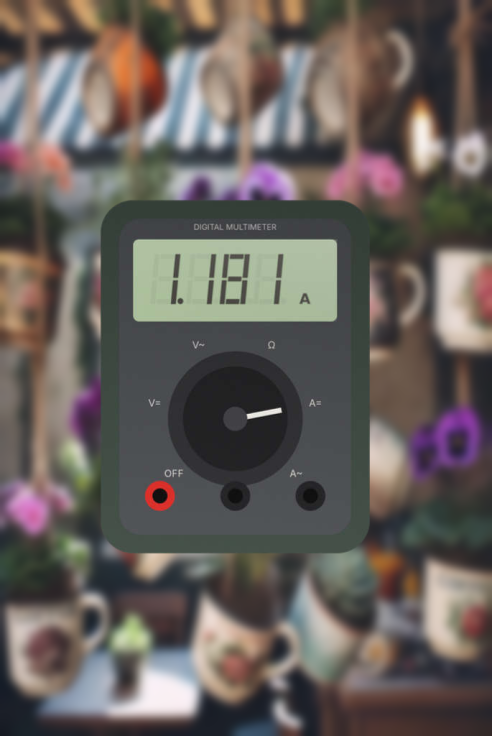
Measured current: 1.181 (A)
